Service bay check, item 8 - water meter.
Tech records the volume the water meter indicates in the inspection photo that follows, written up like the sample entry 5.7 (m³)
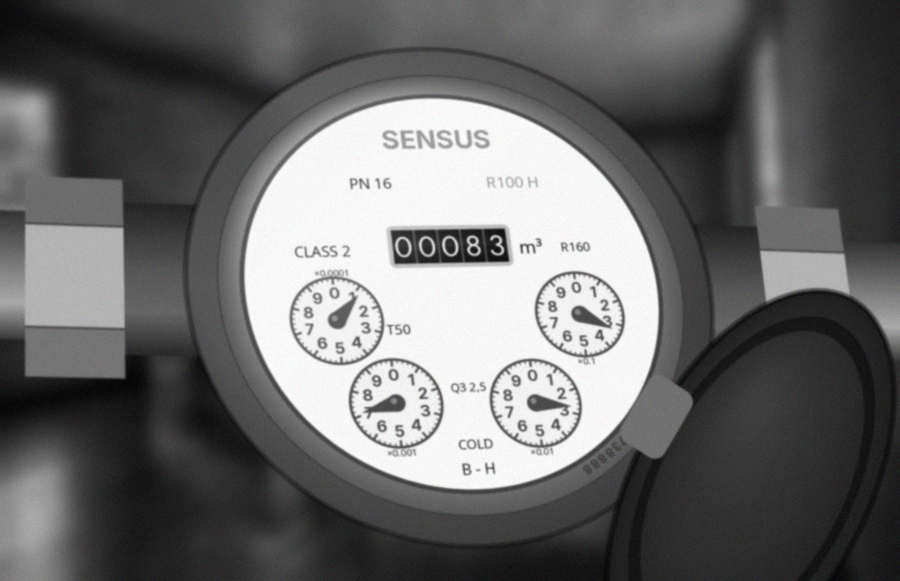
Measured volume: 83.3271 (m³)
